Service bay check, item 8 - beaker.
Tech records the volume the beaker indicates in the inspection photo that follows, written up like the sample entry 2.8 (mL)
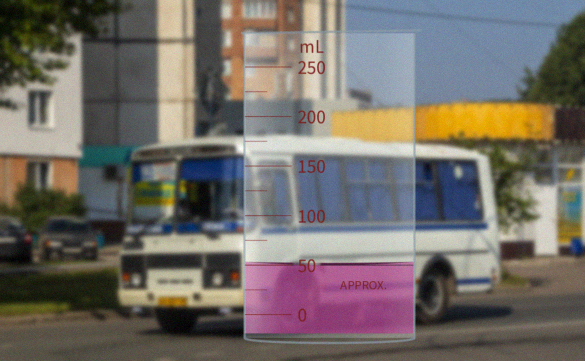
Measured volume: 50 (mL)
